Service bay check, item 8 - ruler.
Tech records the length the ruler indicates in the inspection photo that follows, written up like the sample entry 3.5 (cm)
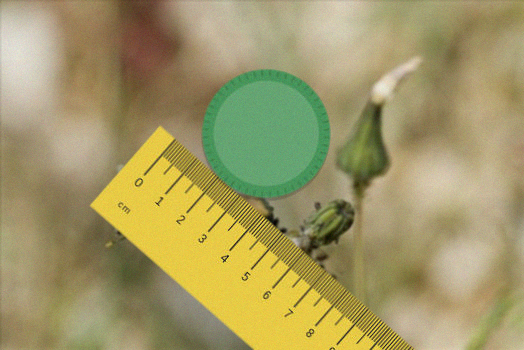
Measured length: 4.5 (cm)
